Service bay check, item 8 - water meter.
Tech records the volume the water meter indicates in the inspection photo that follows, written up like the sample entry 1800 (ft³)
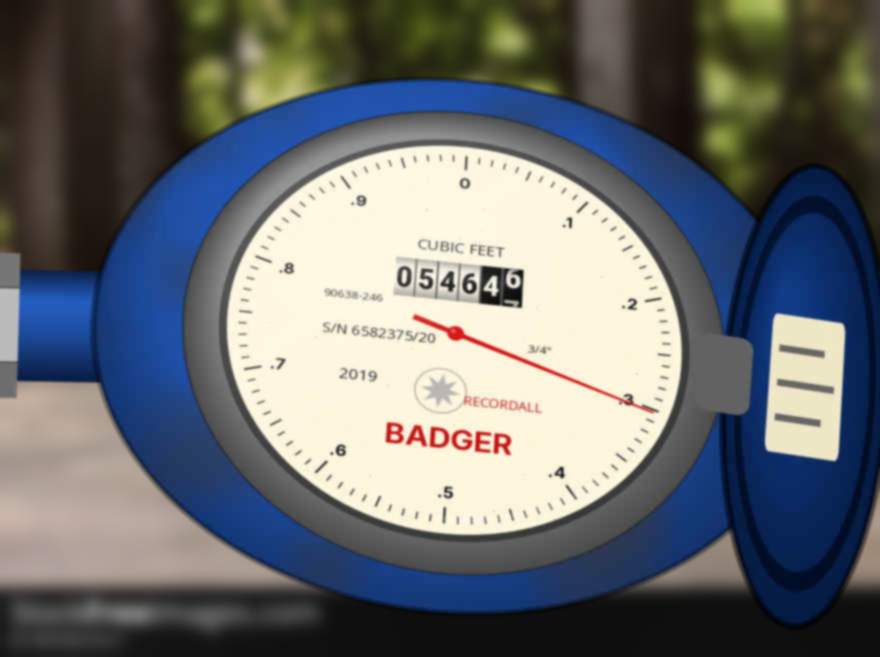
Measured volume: 54646.30 (ft³)
